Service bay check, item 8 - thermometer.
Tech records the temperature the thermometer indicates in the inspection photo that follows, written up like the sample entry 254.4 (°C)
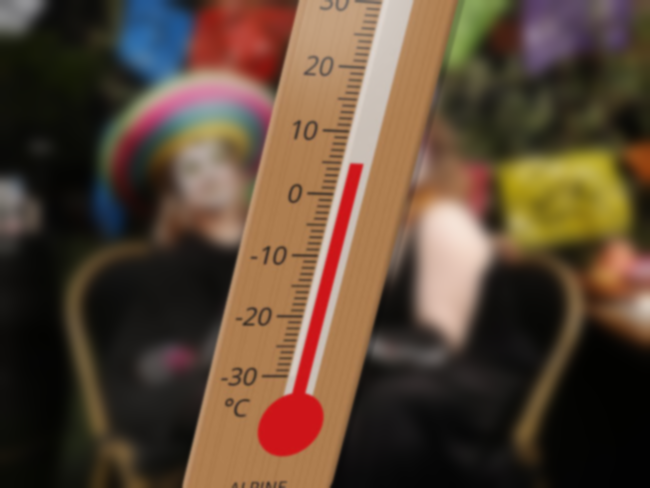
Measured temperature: 5 (°C)
